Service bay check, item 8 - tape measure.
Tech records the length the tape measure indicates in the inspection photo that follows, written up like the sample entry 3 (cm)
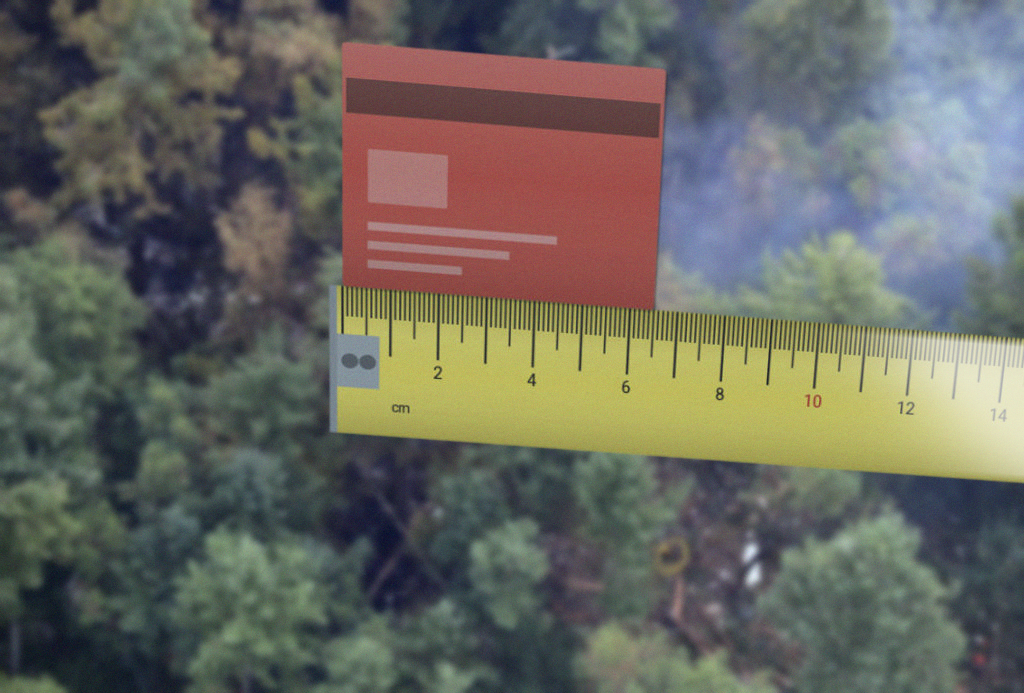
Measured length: 6.5 (cm)
